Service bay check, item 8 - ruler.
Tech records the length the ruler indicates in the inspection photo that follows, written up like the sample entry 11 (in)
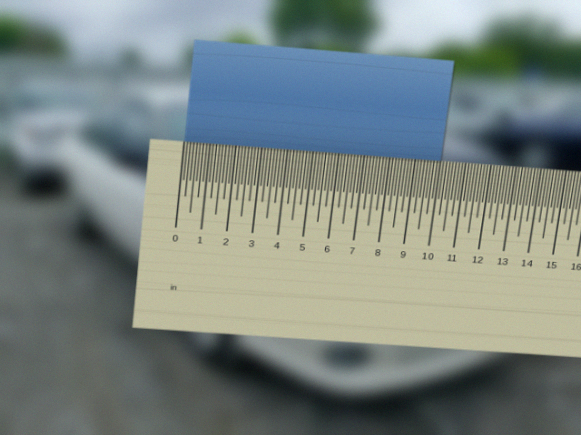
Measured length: 10 (in)
